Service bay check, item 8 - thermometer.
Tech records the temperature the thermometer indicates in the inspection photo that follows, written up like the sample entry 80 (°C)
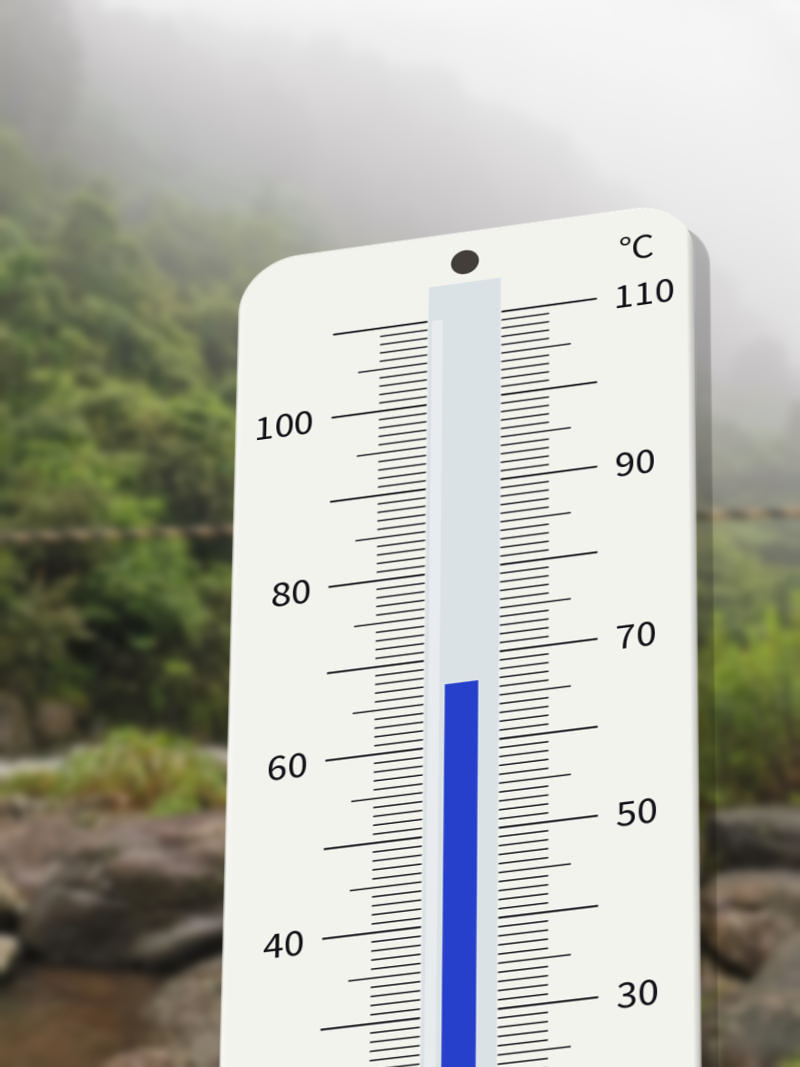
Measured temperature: 67 (°C)
